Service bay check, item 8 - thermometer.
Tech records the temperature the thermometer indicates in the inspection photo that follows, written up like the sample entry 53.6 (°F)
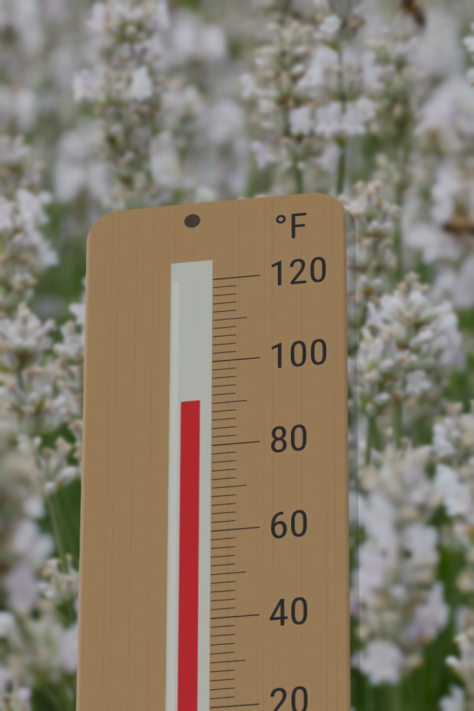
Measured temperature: 91 (°F)
